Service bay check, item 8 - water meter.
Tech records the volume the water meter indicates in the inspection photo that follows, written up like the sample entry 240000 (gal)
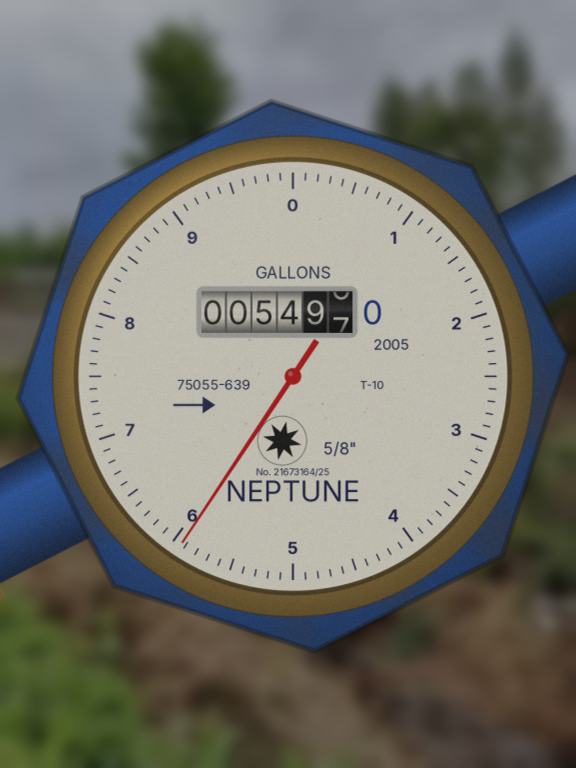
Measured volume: 54965.9 (gal)
